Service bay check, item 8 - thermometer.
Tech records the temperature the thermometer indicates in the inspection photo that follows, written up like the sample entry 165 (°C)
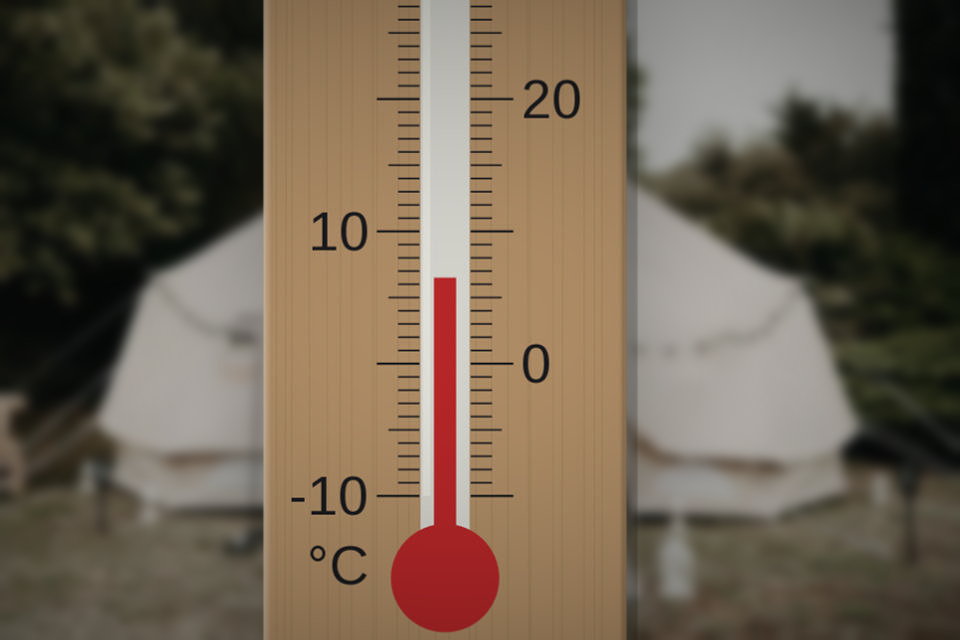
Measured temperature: 6.5 (°C)
